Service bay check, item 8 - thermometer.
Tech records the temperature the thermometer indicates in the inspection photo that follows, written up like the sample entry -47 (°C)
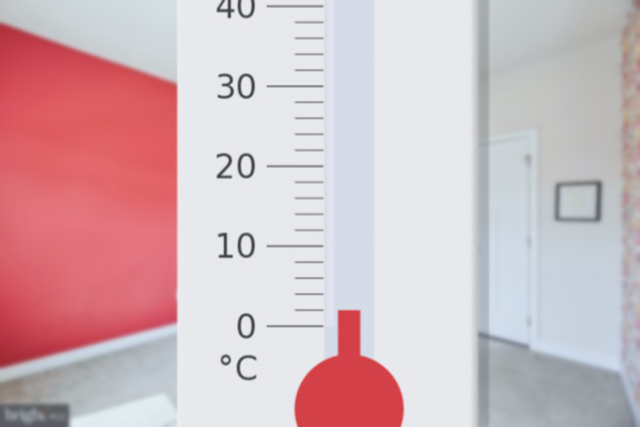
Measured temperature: 2 (°C)
